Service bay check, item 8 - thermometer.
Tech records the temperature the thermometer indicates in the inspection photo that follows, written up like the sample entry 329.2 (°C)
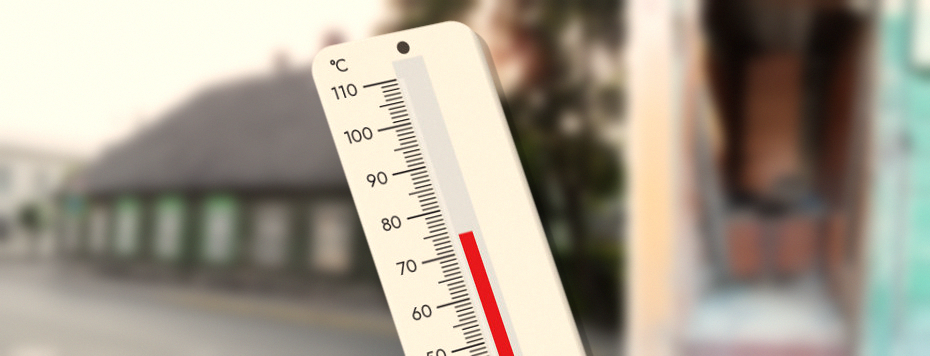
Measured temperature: 74 (°C)
